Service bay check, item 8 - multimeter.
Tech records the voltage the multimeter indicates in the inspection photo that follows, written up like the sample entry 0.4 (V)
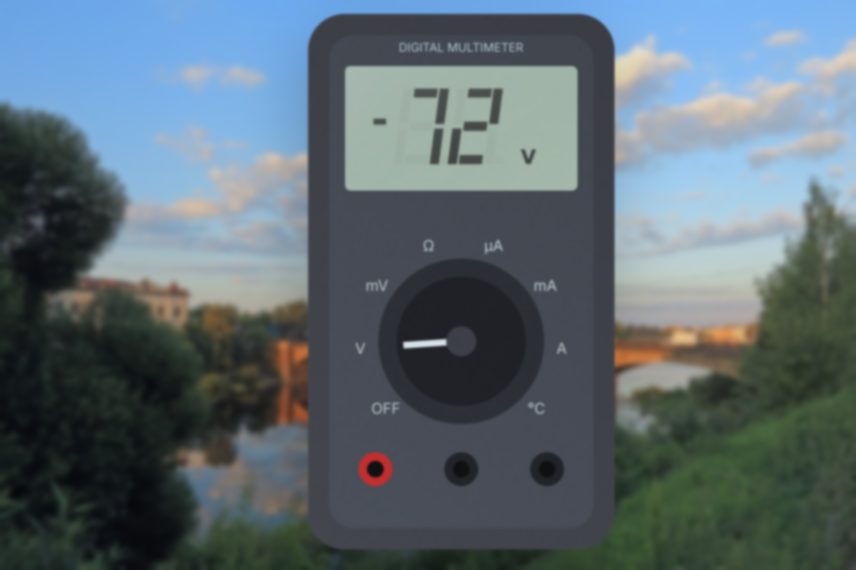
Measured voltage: -72 (V)
